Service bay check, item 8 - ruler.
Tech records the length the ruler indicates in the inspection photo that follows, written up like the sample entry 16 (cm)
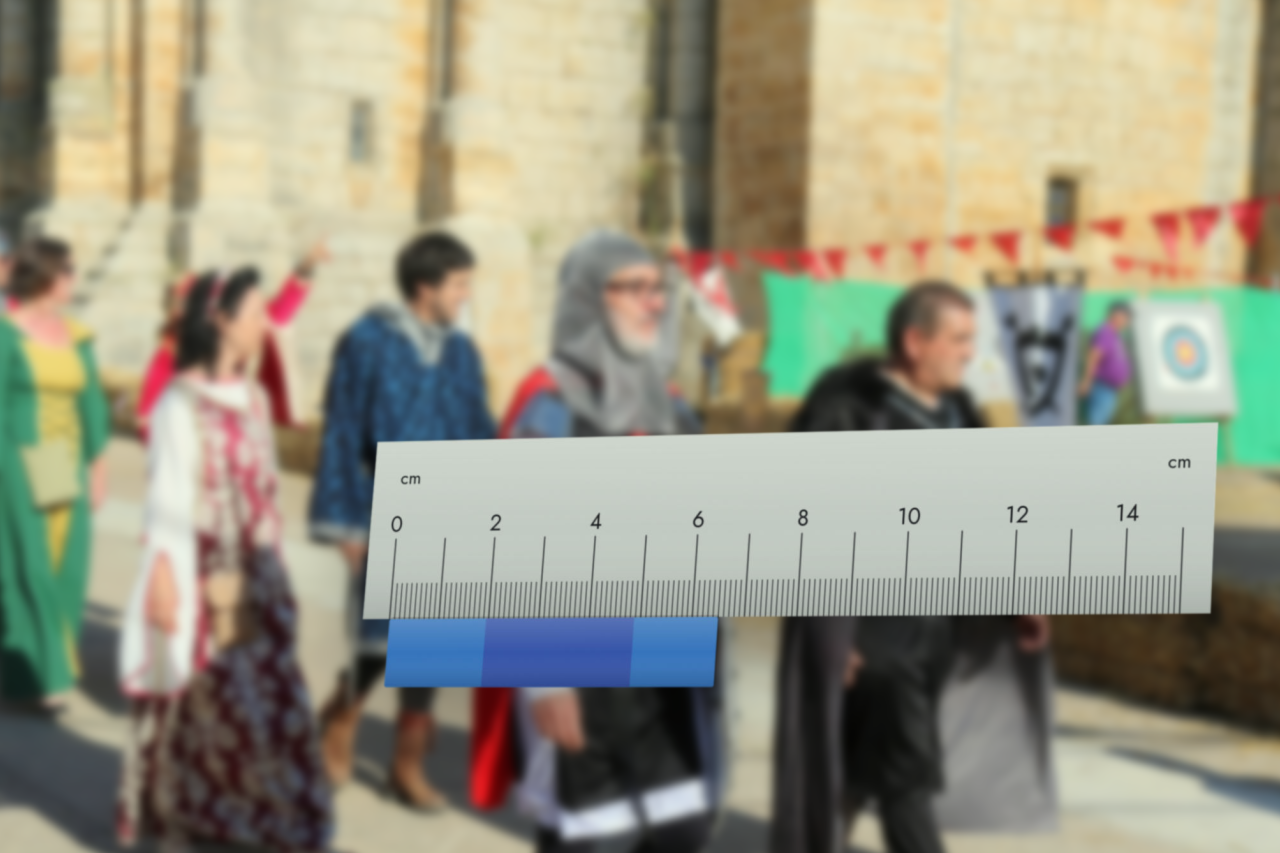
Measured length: 6.5 (cm)
